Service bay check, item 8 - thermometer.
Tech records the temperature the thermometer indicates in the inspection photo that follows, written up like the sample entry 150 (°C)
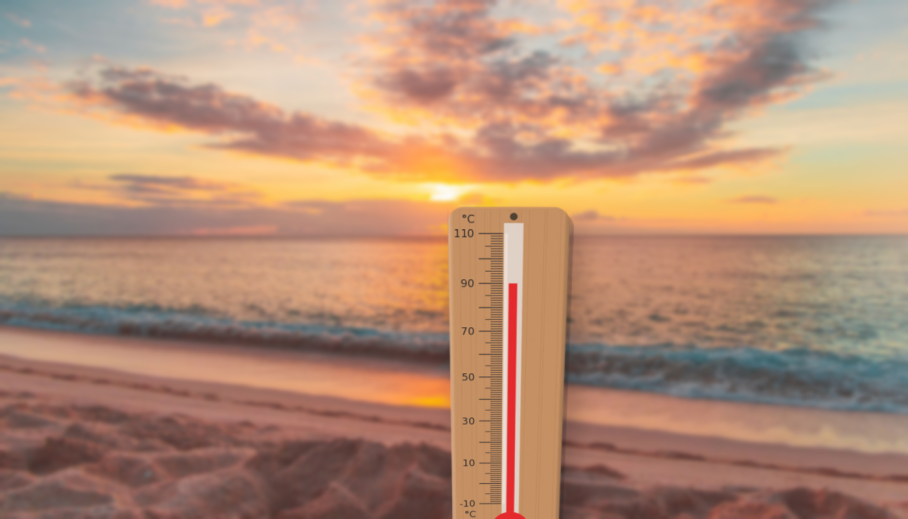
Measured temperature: 90 (°C)
